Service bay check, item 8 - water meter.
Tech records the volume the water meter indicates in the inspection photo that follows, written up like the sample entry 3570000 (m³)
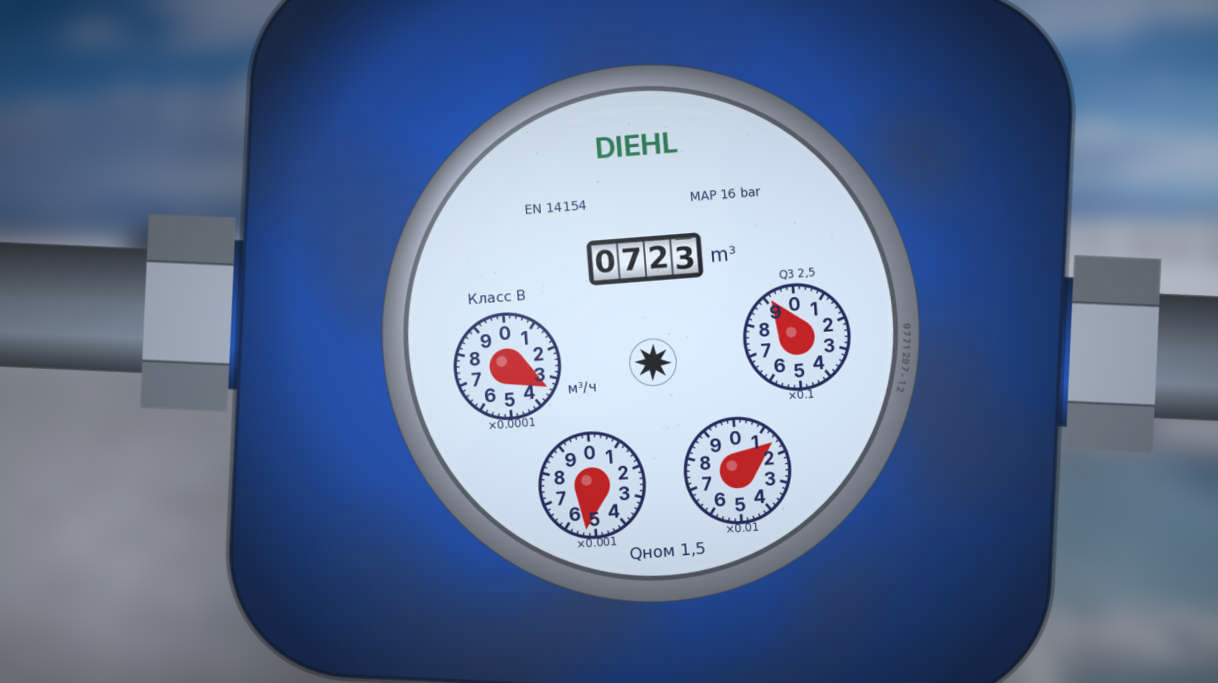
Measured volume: 722.9153 (m³)
